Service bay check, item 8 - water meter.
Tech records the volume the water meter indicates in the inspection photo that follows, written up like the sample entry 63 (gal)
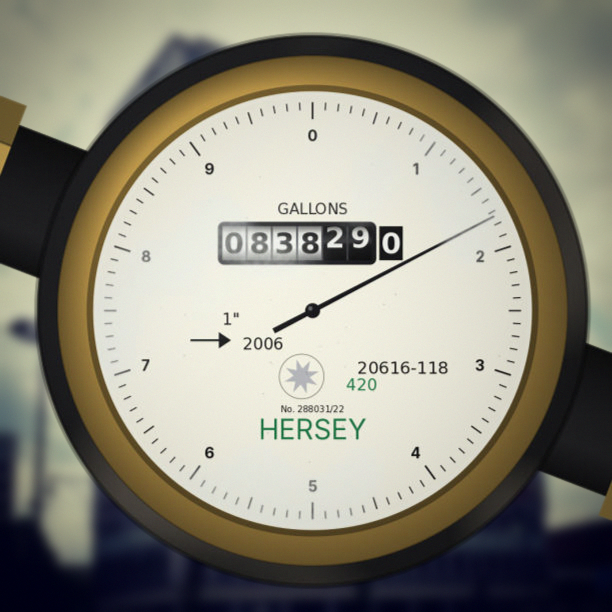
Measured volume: 838291.7 (gal)
